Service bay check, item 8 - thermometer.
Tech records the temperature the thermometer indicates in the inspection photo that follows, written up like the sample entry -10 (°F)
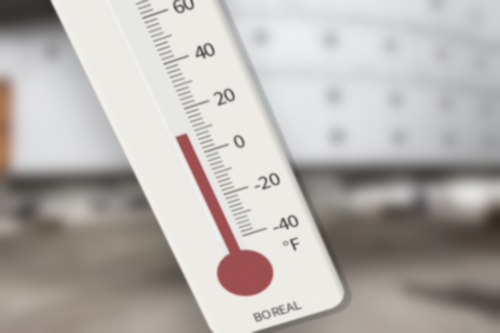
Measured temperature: 10 (°F)
